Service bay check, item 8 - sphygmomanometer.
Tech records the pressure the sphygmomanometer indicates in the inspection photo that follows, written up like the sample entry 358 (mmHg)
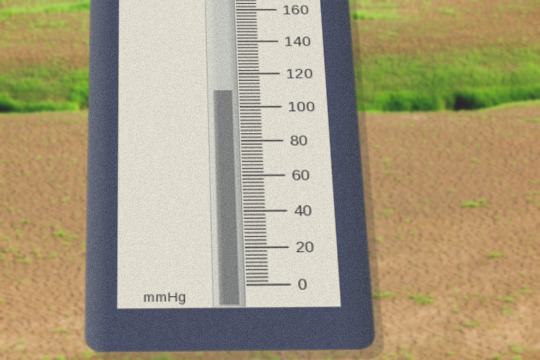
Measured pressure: 110 (mmHg)
